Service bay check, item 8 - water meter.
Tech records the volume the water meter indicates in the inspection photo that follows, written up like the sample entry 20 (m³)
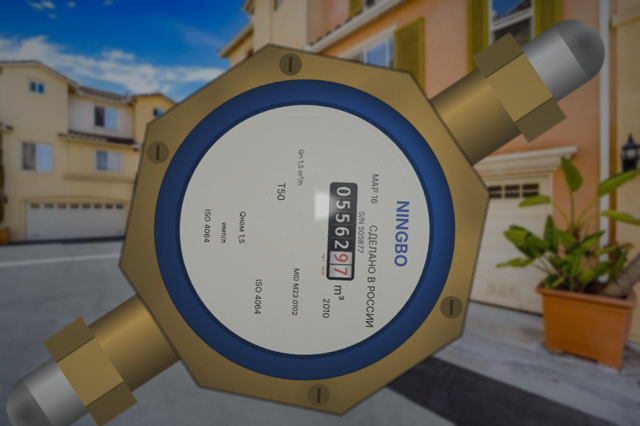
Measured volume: 5562.97 (m³)
